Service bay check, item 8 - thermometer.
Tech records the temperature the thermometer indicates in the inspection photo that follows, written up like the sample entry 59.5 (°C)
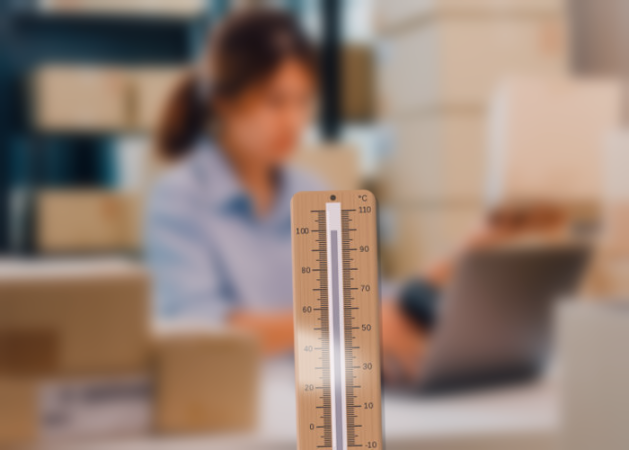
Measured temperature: 100 (°C)
